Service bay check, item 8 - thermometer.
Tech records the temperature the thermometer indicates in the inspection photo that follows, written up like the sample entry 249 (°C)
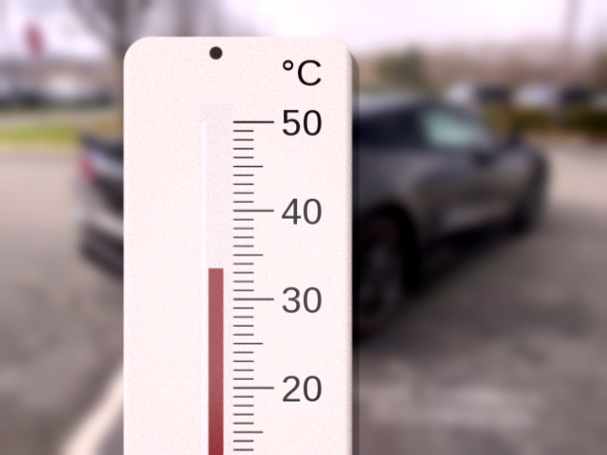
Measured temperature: 33.5 (°C)
